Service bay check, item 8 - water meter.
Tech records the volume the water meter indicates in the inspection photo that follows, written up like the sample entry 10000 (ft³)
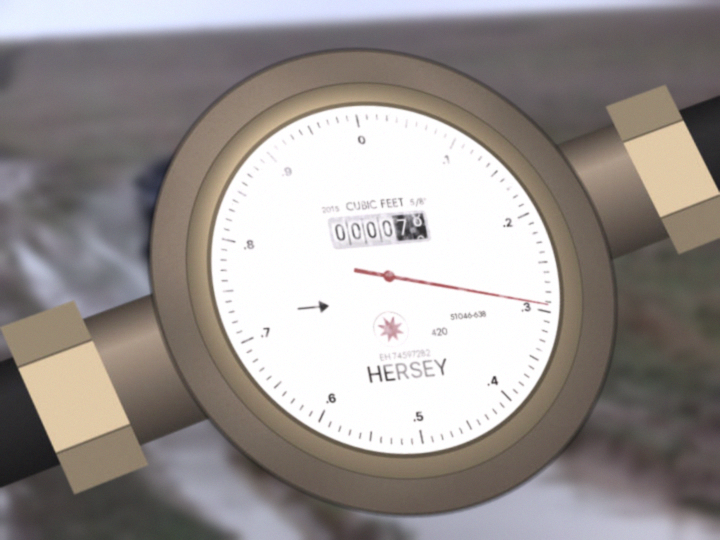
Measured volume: 78.29 (ft³)
